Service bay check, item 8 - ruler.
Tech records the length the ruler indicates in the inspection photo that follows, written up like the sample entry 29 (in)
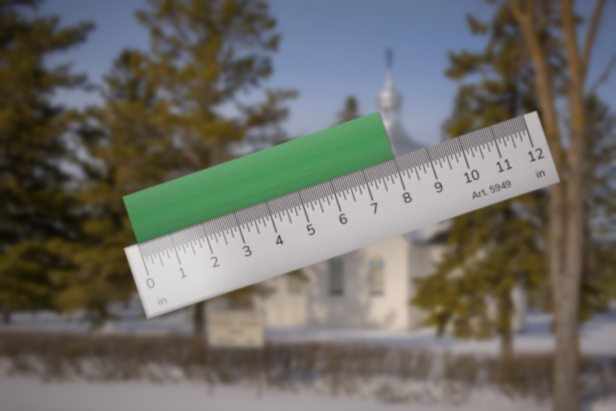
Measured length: 8 (in)
